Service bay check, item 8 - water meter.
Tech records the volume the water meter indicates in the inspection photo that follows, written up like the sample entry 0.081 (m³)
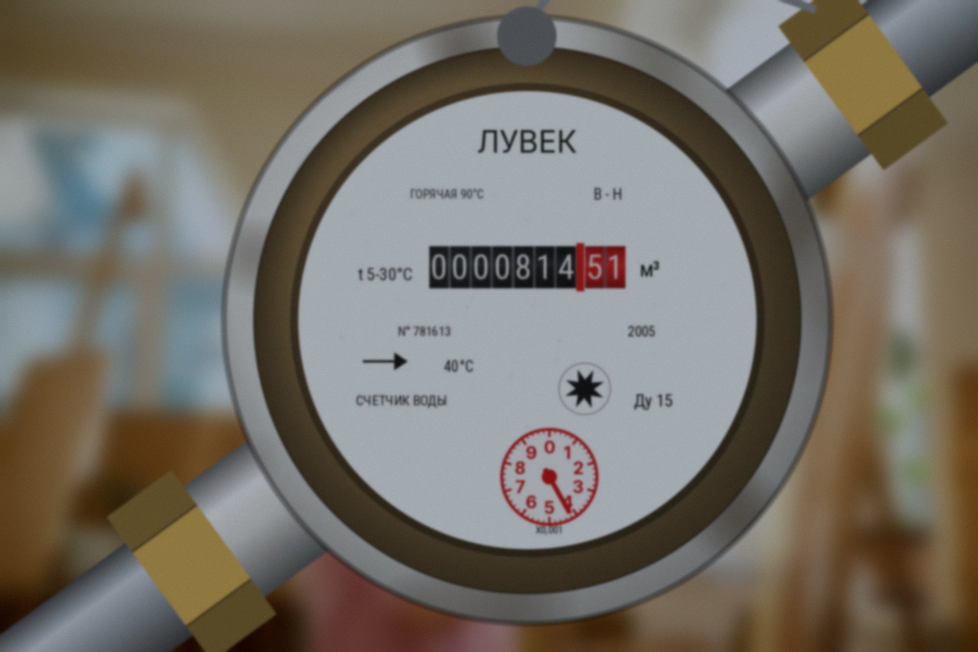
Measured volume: 814.514 (m³)
